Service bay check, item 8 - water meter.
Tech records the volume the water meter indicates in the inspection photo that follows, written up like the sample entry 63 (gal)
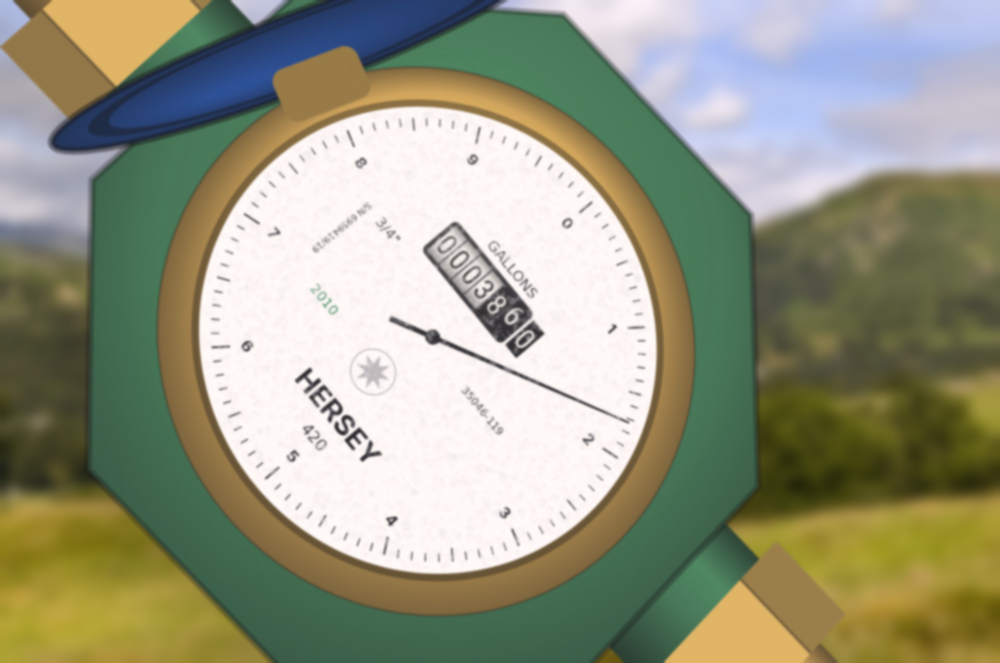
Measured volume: 3861.7 (gal)
